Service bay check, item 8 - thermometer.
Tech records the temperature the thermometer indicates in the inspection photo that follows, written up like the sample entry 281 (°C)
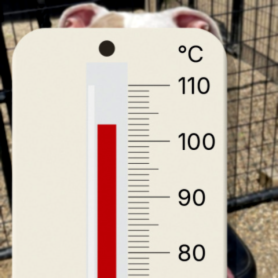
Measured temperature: 103 (°C)
